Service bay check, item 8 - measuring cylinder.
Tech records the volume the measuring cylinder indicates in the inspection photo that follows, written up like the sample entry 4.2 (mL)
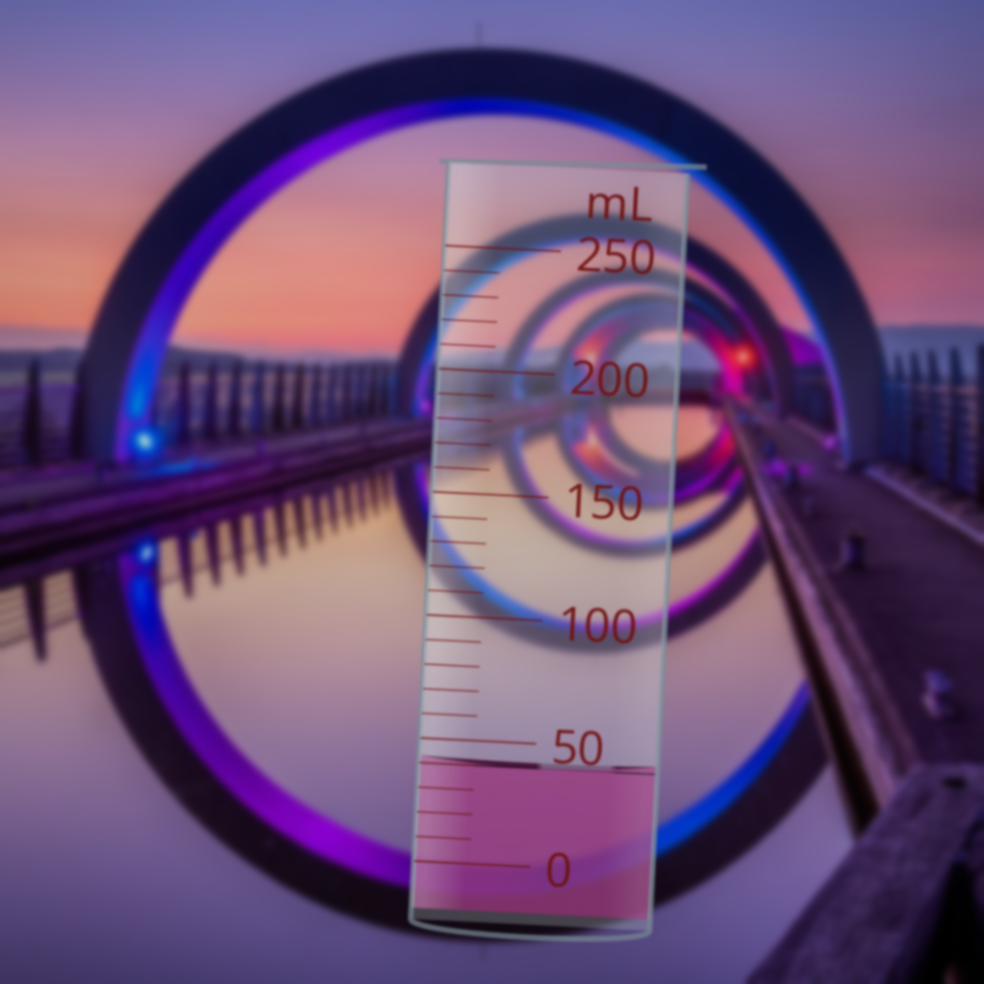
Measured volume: 40 (mL)
